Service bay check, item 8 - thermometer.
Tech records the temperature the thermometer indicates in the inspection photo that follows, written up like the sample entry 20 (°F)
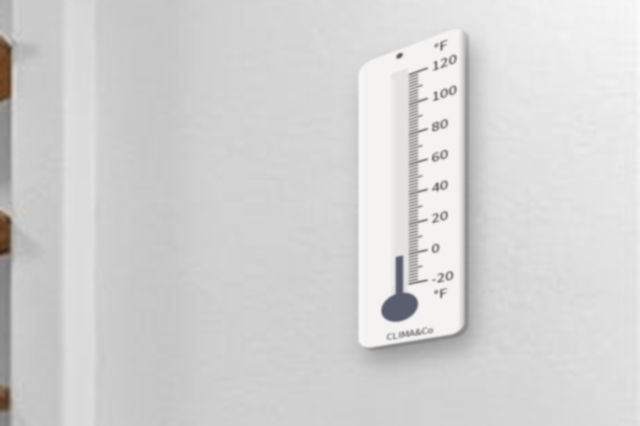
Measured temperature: 0 (°F)
